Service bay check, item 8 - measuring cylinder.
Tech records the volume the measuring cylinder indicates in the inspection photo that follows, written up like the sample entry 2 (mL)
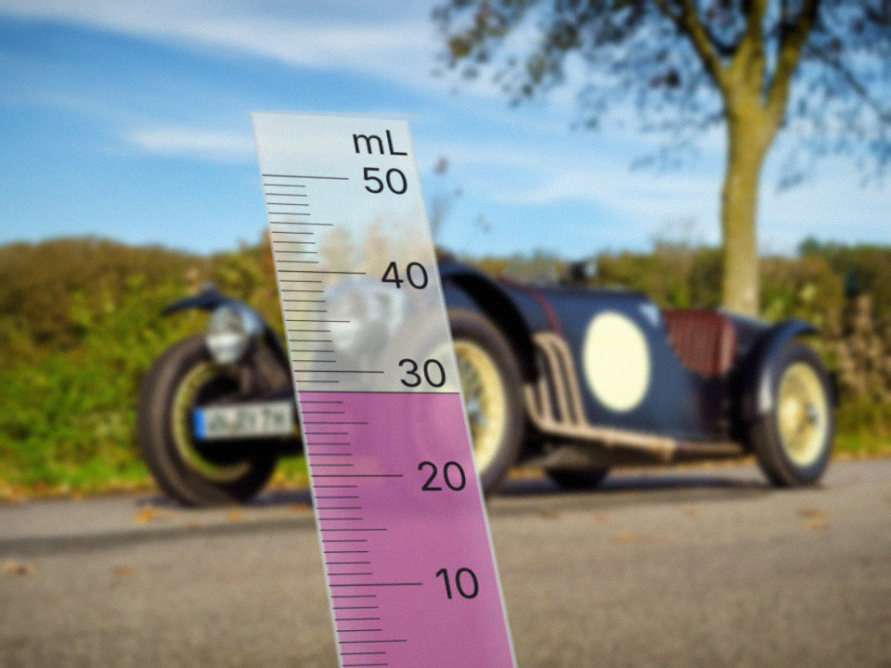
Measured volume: 28 (mL)
